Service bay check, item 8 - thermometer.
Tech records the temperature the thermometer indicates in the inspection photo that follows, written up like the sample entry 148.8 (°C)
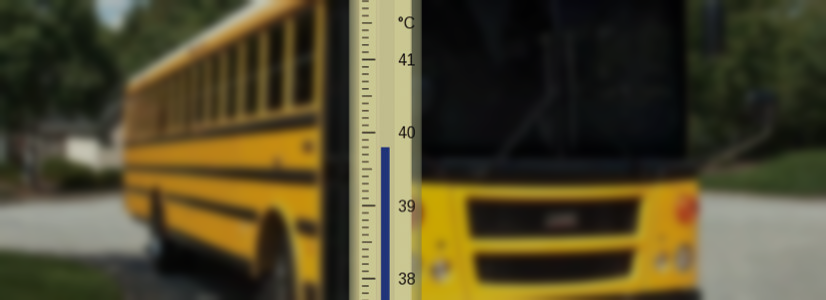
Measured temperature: 39.8 (°C)
